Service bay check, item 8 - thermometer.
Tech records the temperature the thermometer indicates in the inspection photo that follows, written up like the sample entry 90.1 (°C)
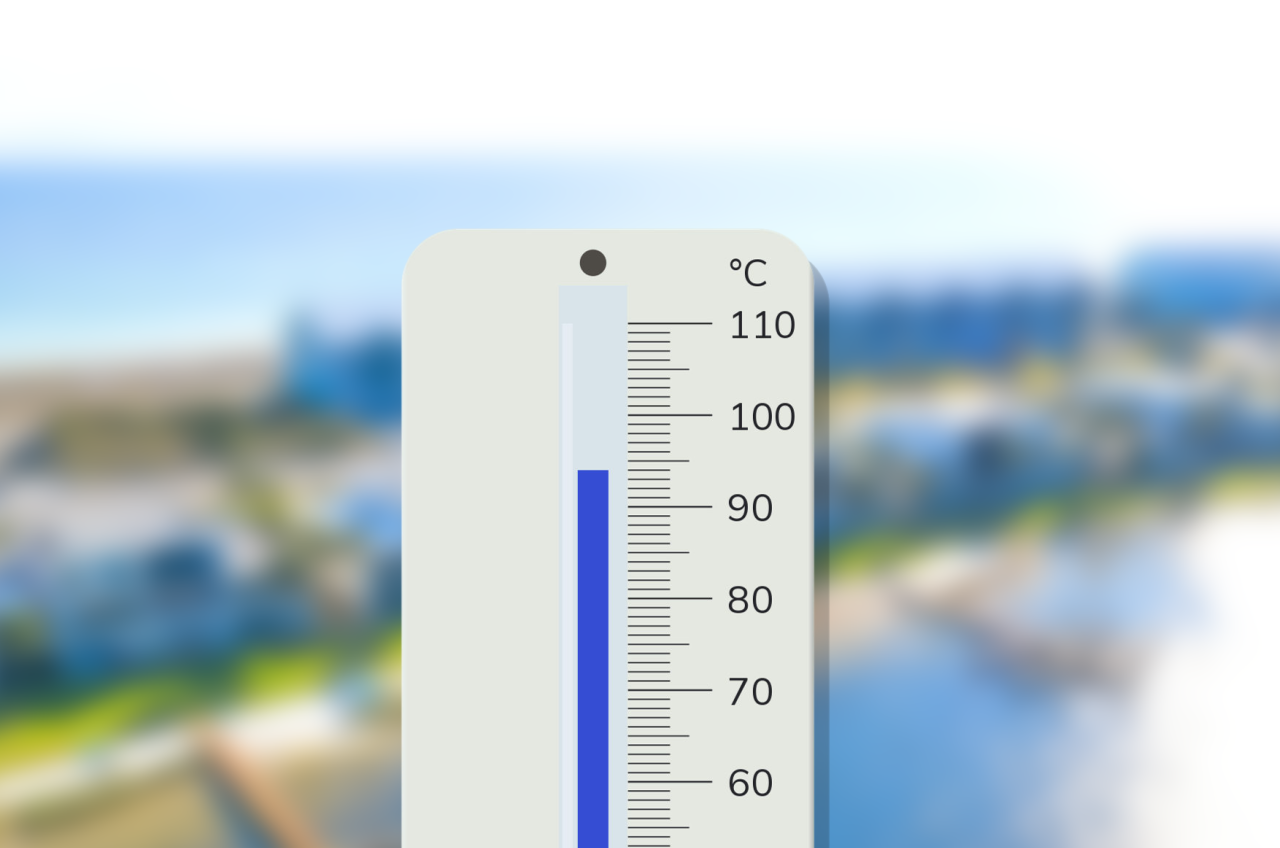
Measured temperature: 94 (°C)
